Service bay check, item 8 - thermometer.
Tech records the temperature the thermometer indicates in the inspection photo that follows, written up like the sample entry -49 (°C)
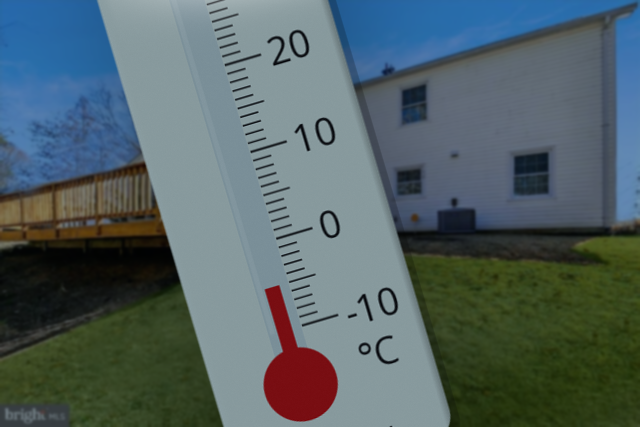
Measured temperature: -5 (°C)
